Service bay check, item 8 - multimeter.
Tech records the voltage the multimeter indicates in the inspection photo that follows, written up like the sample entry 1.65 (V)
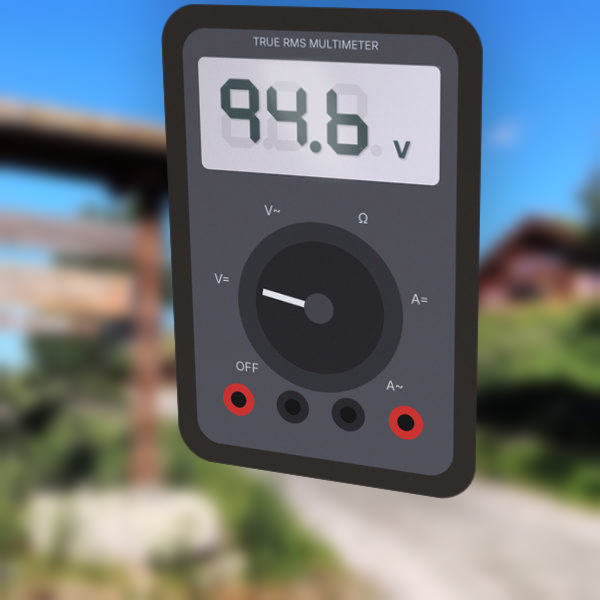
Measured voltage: 94.6 (V)
